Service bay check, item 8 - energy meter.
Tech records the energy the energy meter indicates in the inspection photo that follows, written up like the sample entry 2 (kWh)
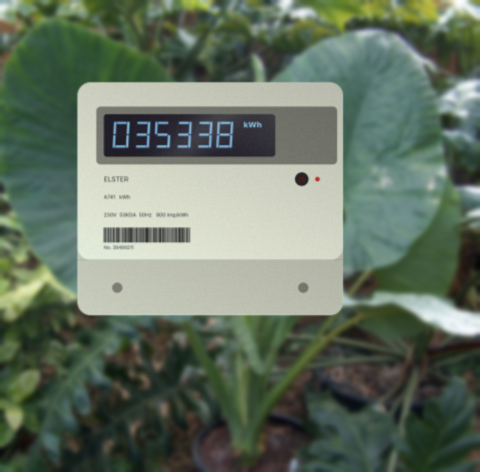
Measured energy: 35338 (kWh)
